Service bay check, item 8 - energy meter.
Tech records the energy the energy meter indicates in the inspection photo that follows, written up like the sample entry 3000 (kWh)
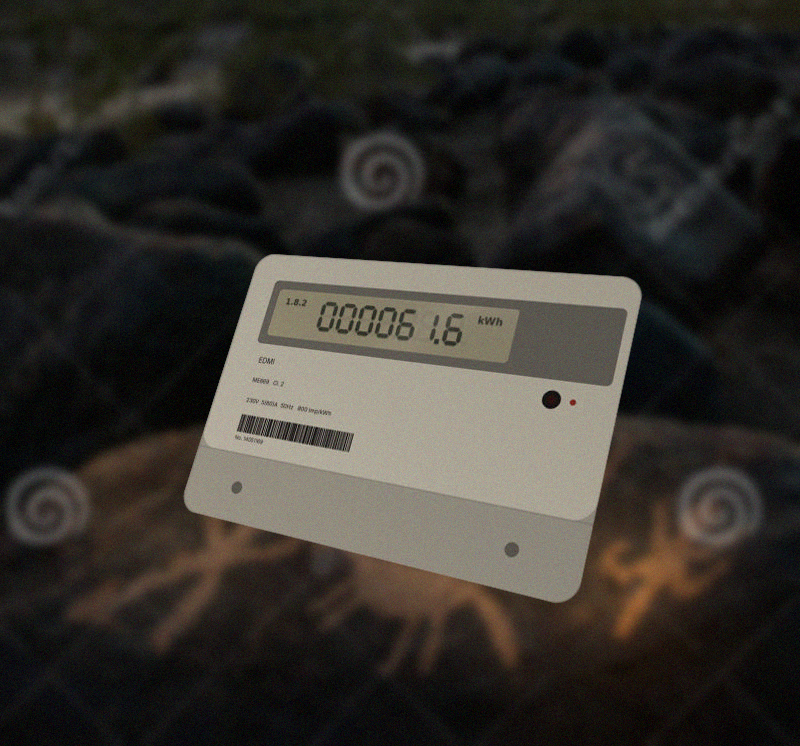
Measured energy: 61.6 (kWh)
